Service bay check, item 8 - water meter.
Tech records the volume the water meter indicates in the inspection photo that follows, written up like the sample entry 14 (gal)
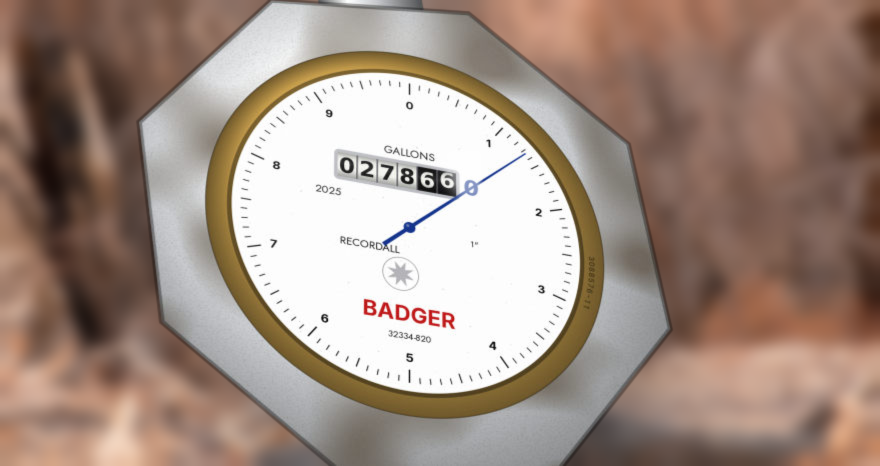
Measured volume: 278661.3 (gal)
